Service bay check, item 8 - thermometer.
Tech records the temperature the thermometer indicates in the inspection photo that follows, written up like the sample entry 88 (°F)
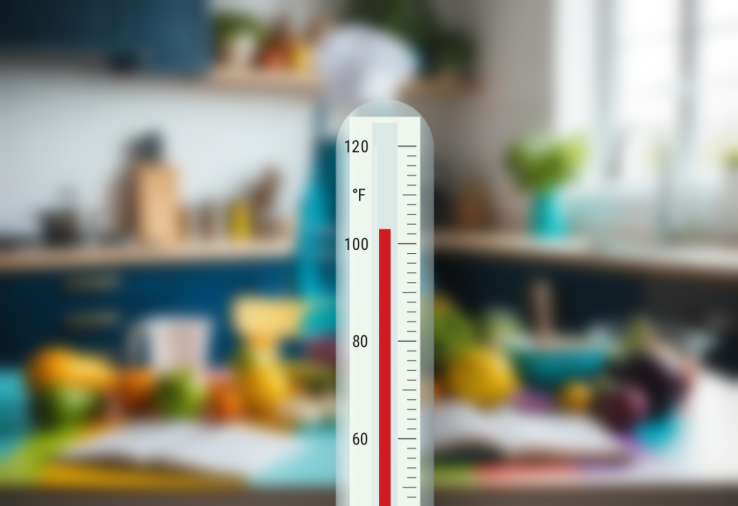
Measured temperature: 103 (°F)
